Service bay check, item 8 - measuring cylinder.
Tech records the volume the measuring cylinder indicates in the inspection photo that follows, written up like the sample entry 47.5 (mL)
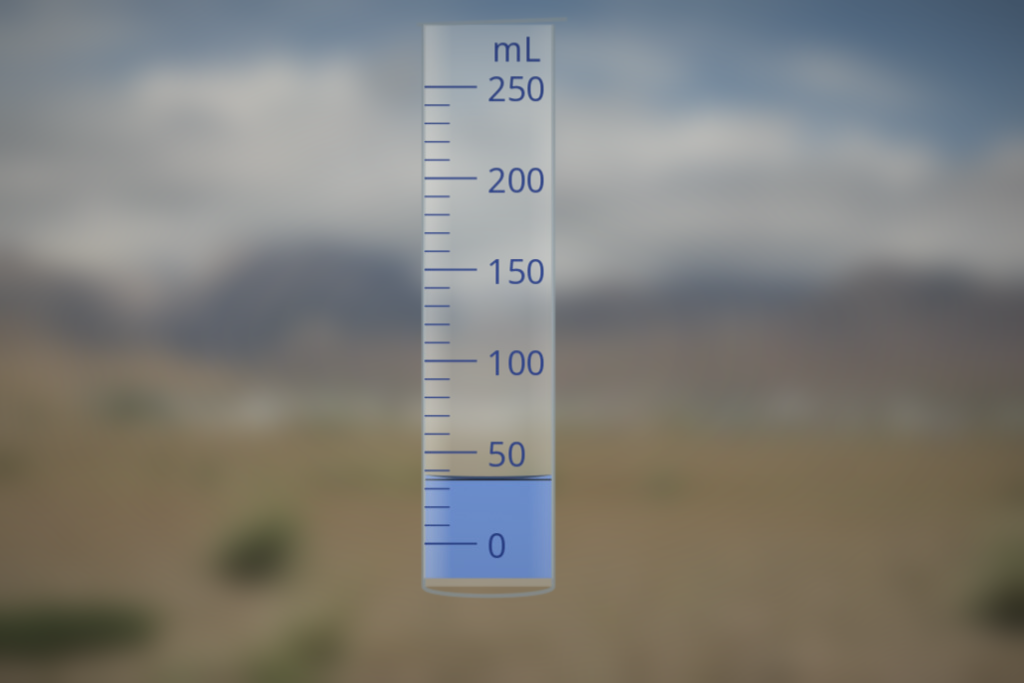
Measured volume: 35 (mL)
